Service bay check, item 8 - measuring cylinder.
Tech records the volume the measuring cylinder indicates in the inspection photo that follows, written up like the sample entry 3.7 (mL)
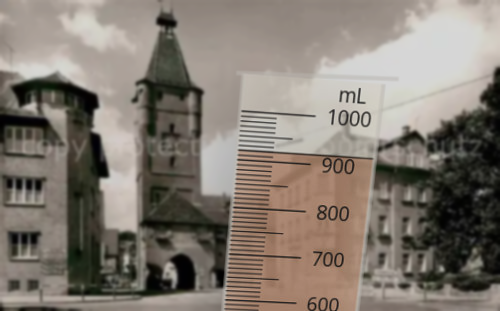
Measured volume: 920 (mL)
